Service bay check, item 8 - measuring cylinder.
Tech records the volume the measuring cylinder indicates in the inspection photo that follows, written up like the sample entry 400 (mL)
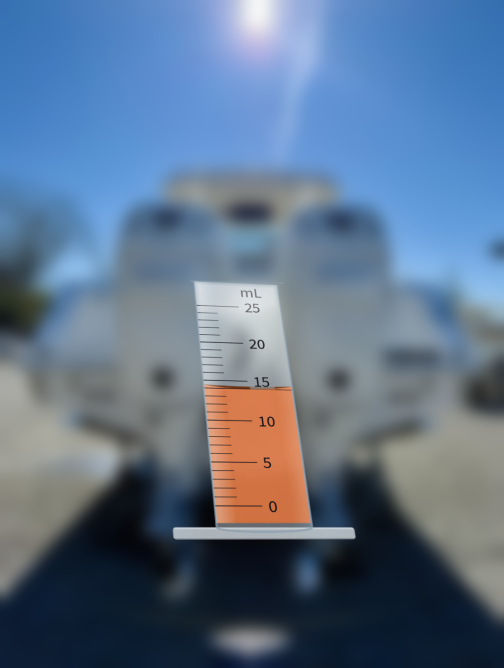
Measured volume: 14 (mL)
